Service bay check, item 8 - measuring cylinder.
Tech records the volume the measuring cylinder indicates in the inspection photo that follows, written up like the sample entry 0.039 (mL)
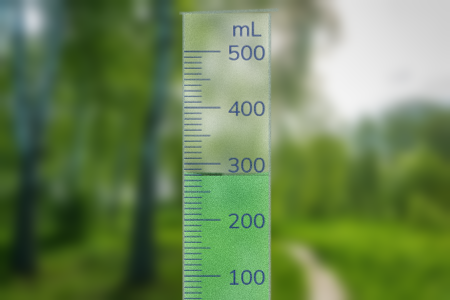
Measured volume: 280 (mL)
